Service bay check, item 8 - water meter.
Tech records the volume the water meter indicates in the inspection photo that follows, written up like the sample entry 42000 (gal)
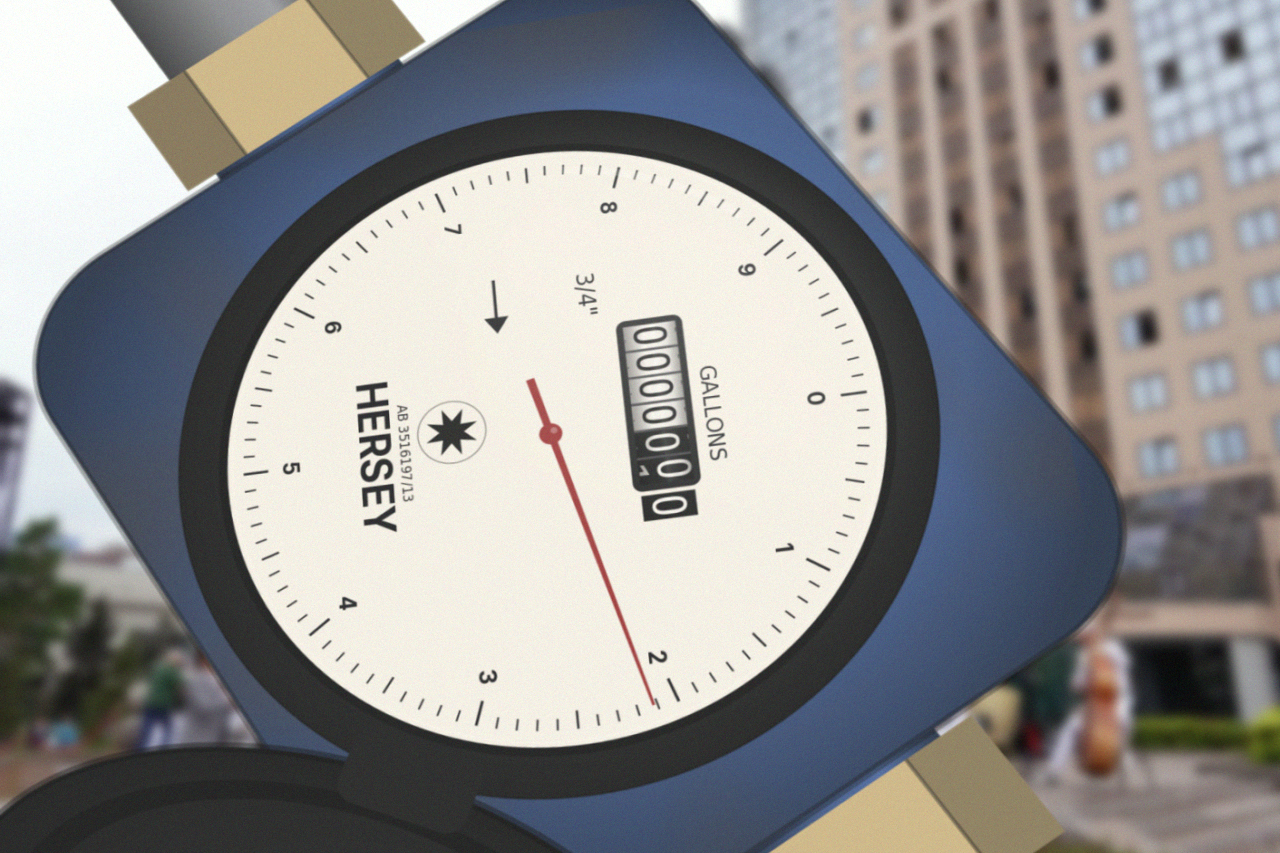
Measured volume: 2.1 (gal)
